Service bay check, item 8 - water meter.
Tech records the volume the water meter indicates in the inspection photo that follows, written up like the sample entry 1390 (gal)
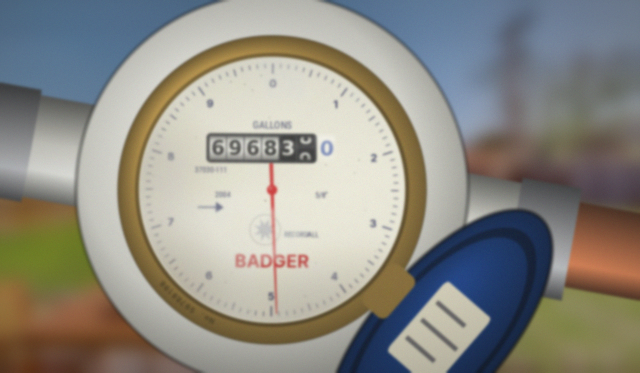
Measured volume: 6968384.9 (gal)
